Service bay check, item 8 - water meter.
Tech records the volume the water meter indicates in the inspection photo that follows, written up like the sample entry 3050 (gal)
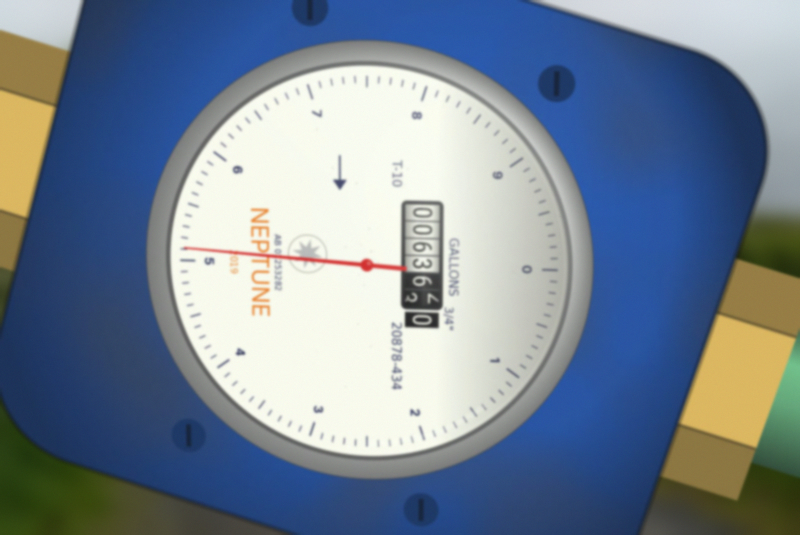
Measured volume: 63625.1 (gal)
